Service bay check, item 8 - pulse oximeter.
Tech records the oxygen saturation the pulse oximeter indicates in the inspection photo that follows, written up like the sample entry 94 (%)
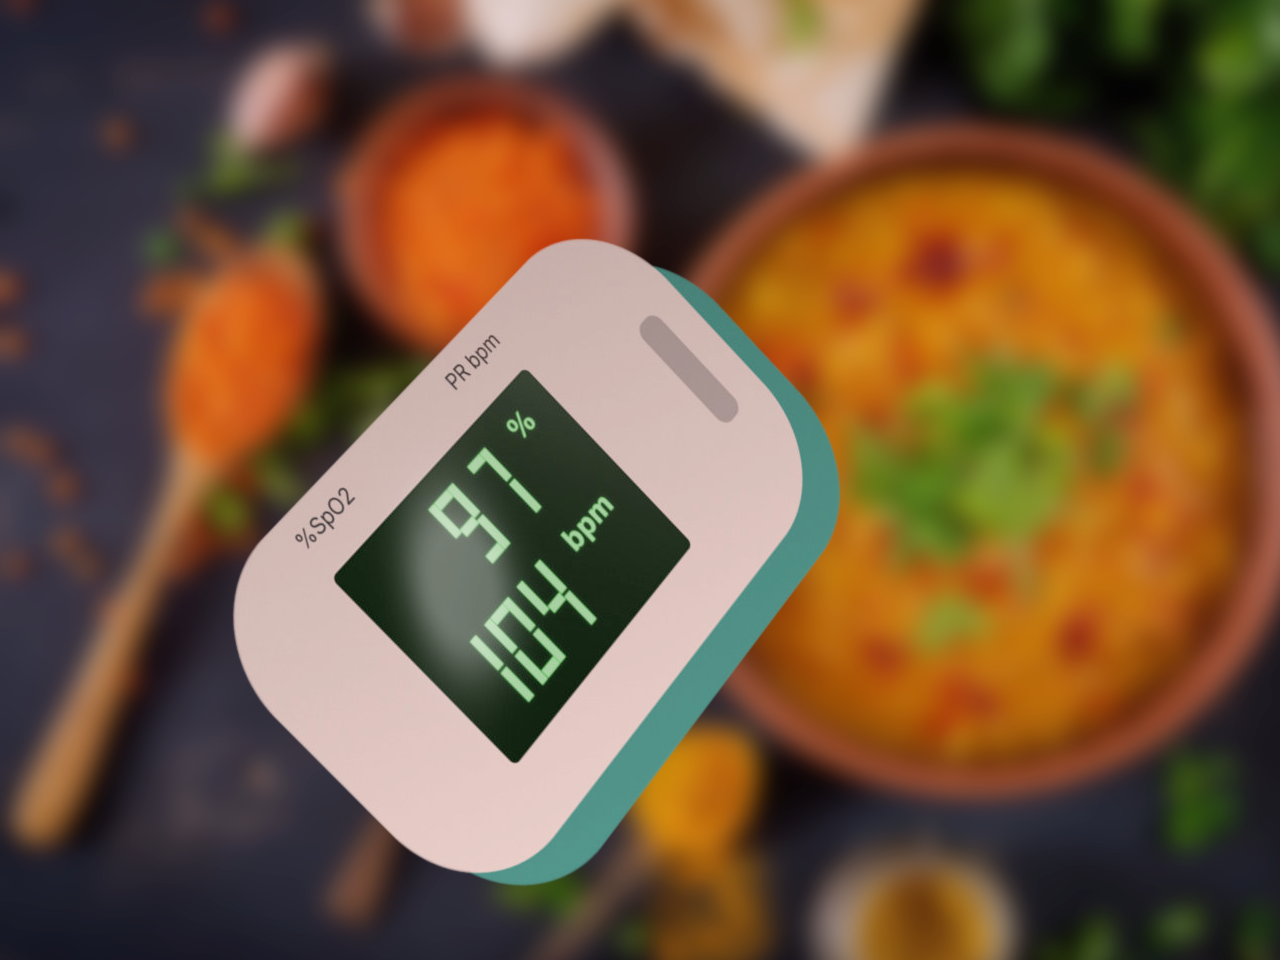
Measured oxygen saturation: 97 (%)
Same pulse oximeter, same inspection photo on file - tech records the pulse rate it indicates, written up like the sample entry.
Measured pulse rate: 104 (bpm)
